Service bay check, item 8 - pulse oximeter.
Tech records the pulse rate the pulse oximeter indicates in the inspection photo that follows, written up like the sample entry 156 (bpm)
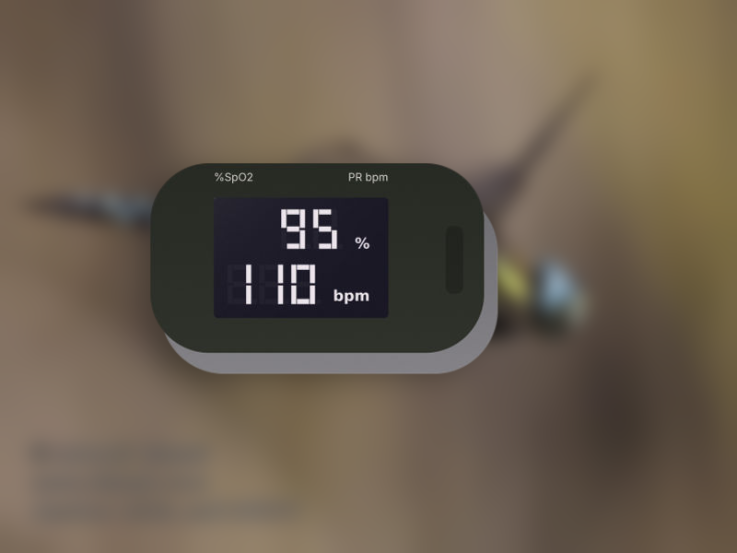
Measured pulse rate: 110 (bpm)
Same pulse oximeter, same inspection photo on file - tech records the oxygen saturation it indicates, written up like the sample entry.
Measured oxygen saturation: 95 (%)
